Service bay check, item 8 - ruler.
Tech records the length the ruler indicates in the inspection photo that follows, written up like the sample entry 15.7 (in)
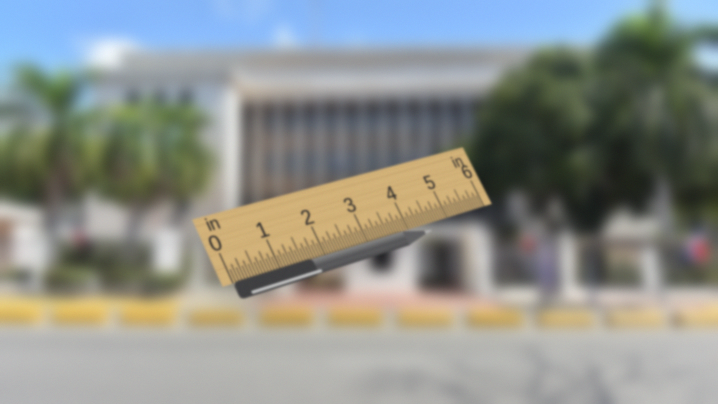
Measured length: 4.5 (in)
